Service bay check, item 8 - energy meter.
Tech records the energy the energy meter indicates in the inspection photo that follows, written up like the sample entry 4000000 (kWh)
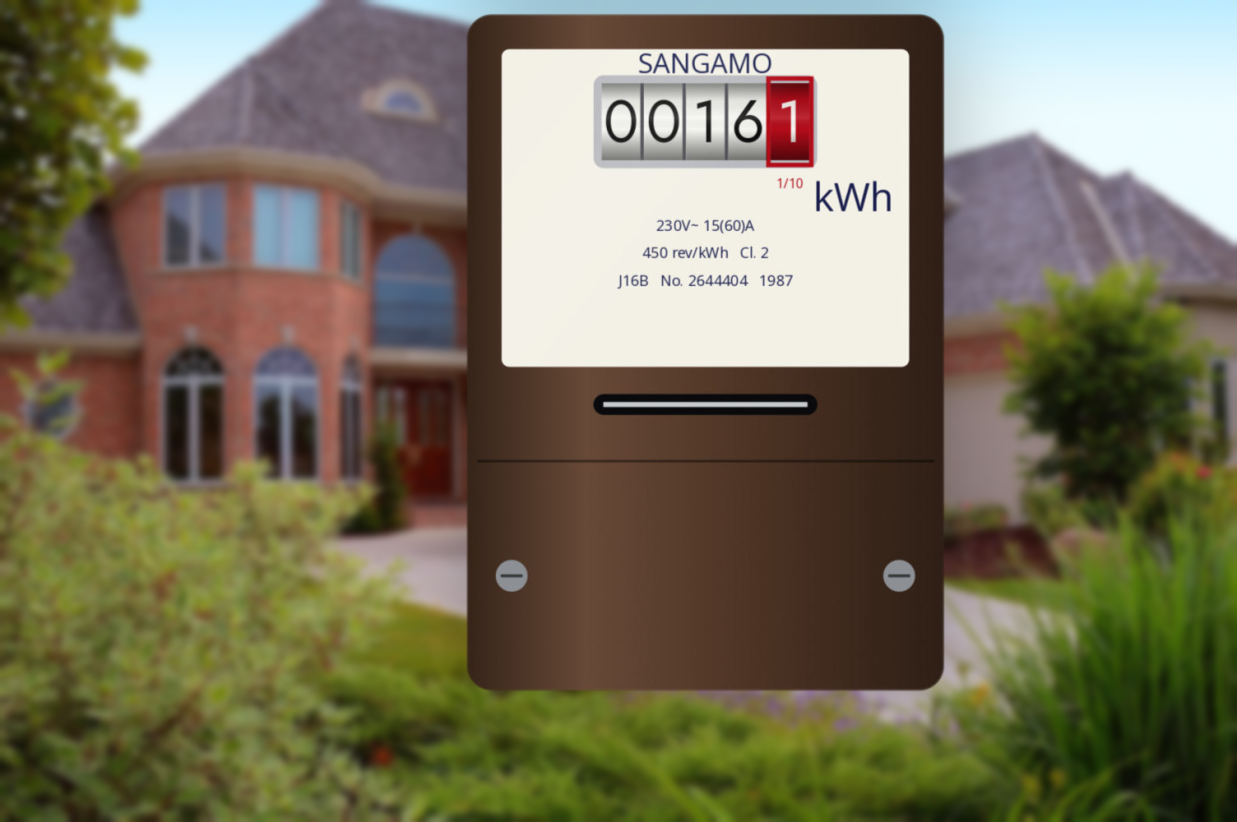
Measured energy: 16.1 (kWh)
